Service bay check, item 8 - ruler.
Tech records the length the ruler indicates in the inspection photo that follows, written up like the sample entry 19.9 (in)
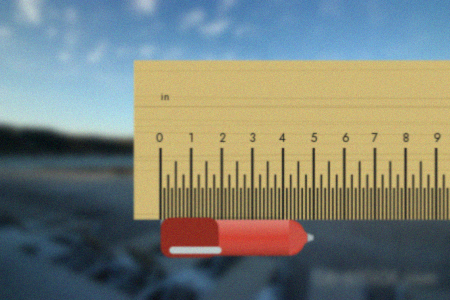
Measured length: 5 (in)
